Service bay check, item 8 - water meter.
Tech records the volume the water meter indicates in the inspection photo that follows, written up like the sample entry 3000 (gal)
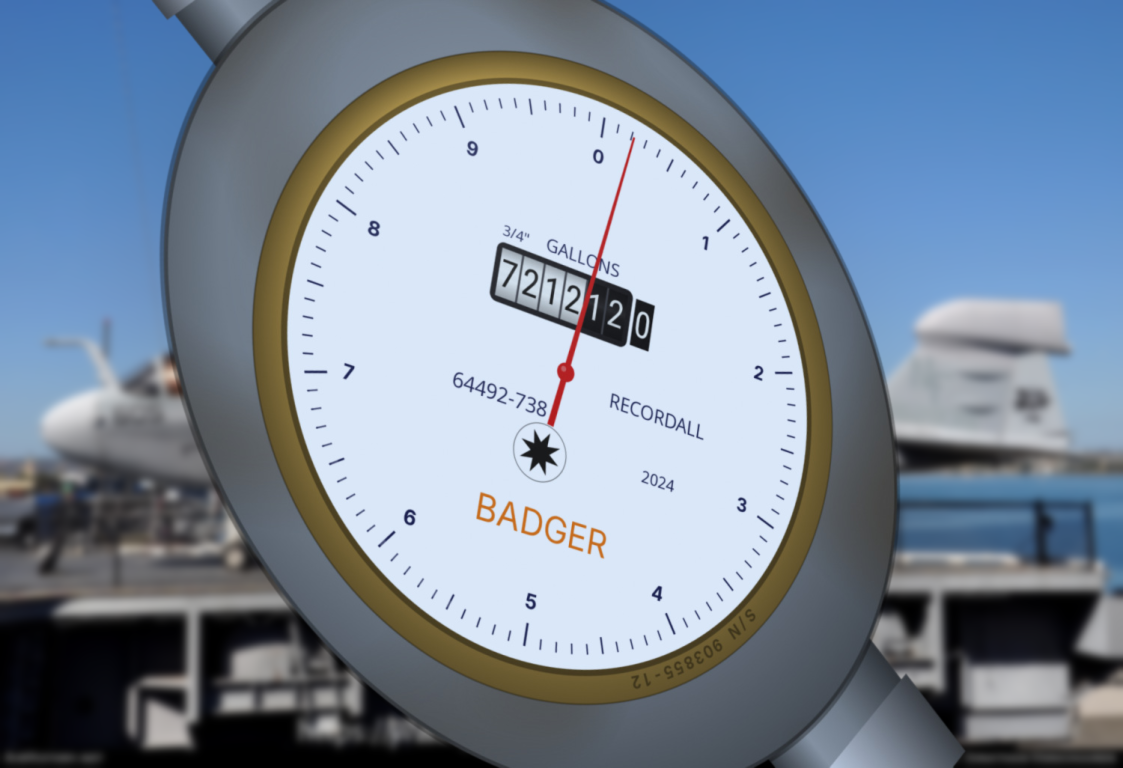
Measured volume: 7212120.2 (gal)
